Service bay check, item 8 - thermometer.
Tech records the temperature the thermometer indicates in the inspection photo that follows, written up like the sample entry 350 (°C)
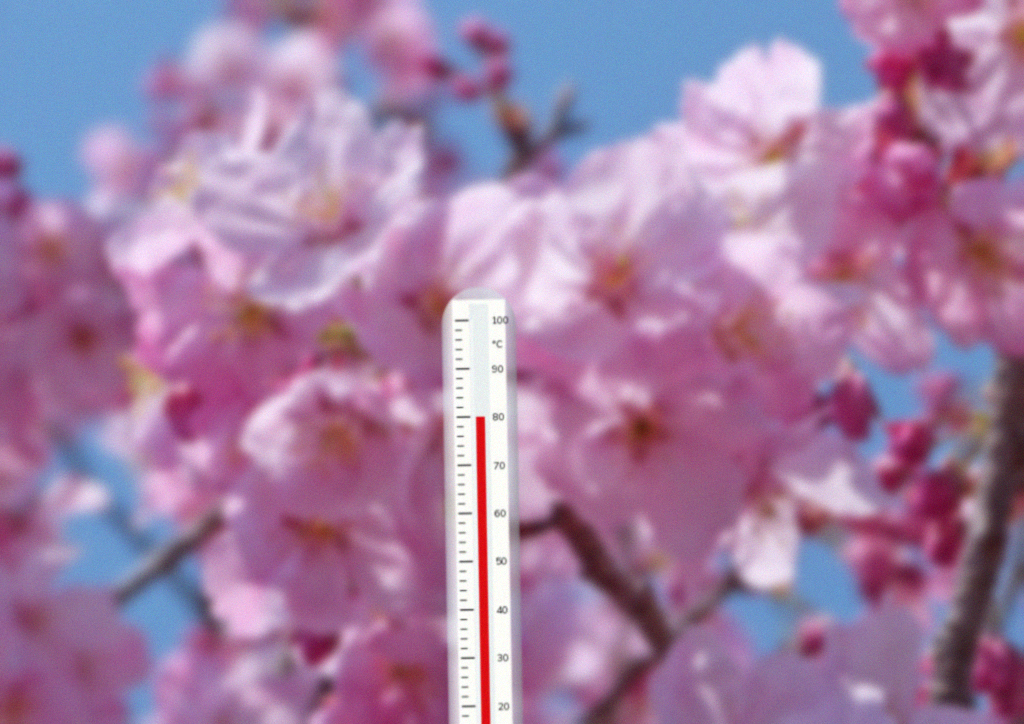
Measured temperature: 80 (°C)
